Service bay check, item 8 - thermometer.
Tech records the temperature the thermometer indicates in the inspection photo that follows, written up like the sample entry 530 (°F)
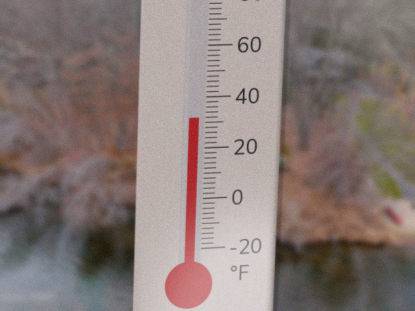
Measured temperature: 32 (°F)
